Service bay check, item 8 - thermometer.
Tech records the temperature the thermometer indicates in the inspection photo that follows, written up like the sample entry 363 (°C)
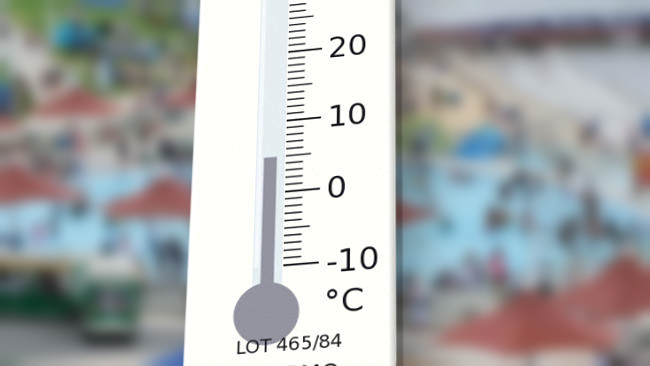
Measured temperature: 5 (°C)
